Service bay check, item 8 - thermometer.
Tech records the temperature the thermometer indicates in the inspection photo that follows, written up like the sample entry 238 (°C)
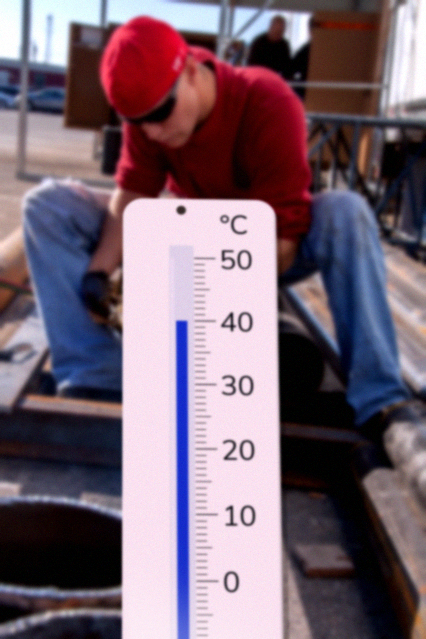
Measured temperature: 40 (°C)
